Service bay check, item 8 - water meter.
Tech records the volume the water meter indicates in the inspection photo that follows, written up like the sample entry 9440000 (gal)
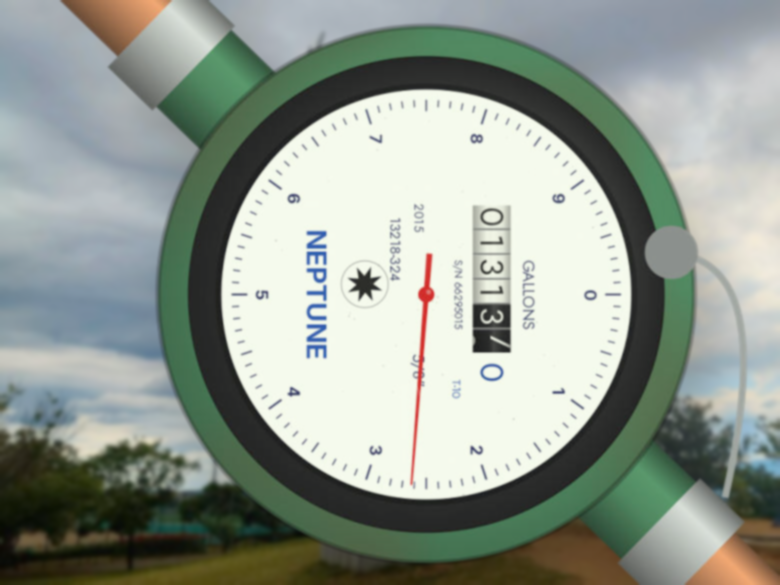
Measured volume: 131372.6 (gal)
